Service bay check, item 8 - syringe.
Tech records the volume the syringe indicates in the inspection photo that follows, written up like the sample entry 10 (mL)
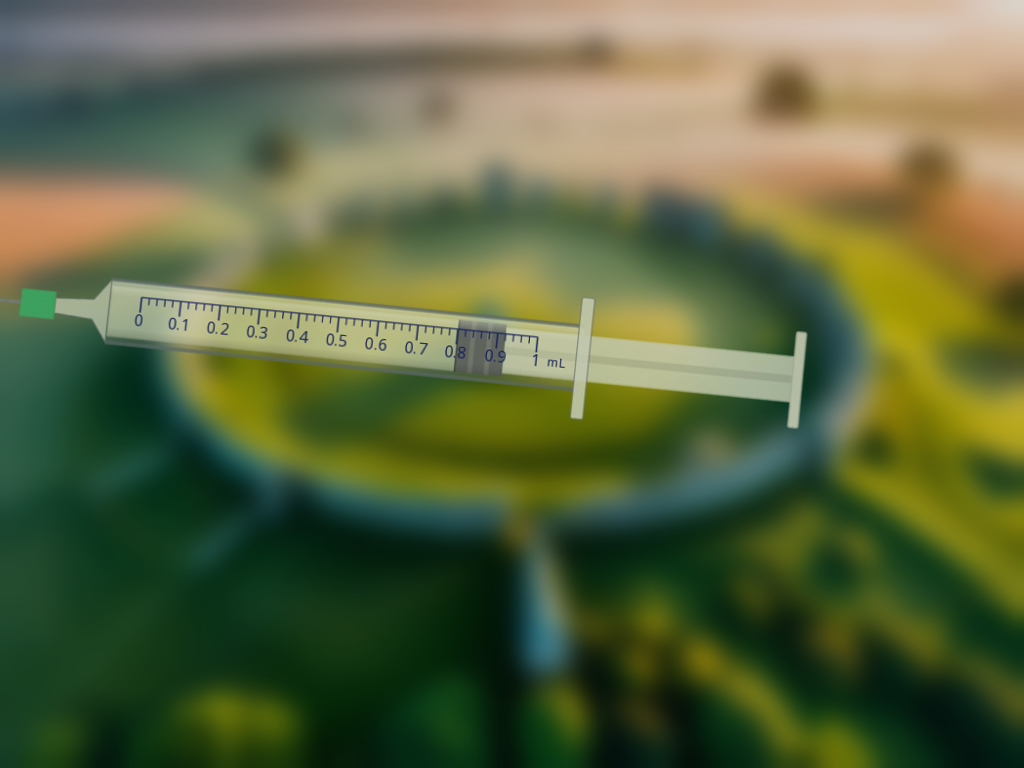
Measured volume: 0.8 (mL)
